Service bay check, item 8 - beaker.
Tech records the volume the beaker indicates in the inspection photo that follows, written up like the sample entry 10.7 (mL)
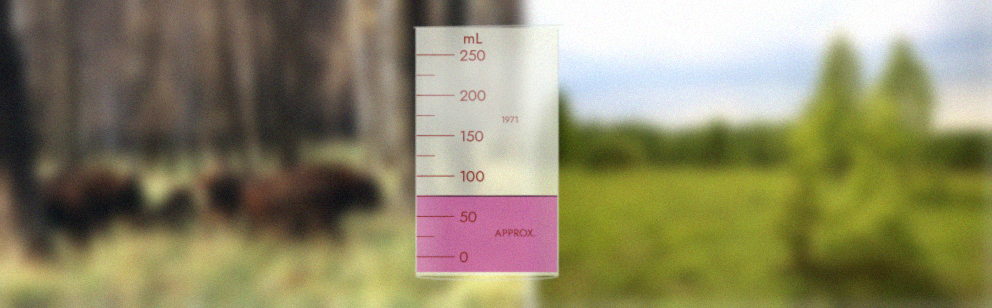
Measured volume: 75 (mL)
